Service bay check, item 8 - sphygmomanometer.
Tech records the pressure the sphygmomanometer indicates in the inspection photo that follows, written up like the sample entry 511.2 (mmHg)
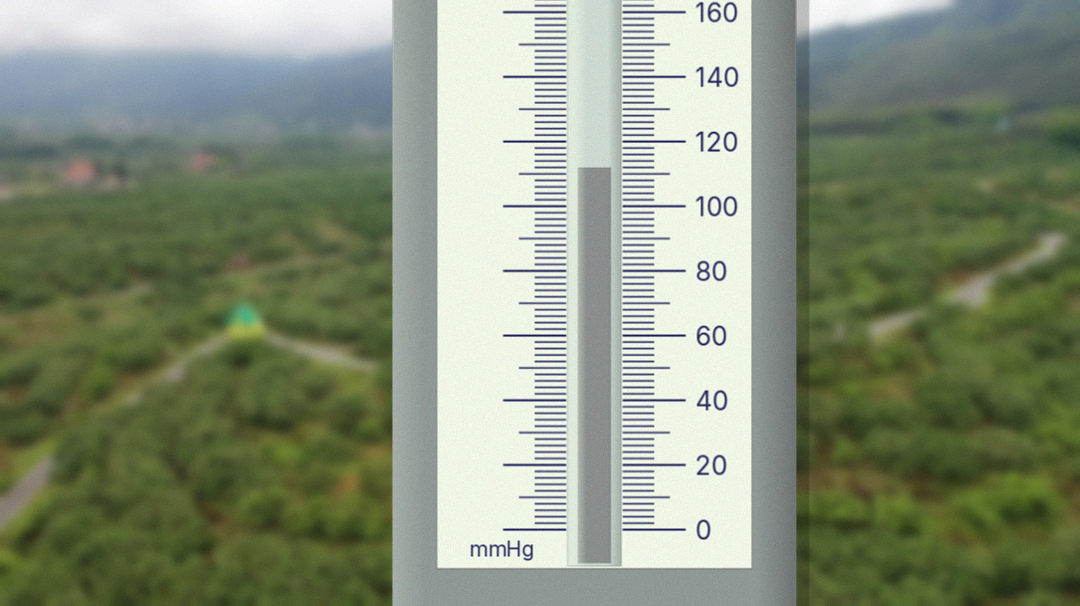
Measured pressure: 112 (mmHg)
